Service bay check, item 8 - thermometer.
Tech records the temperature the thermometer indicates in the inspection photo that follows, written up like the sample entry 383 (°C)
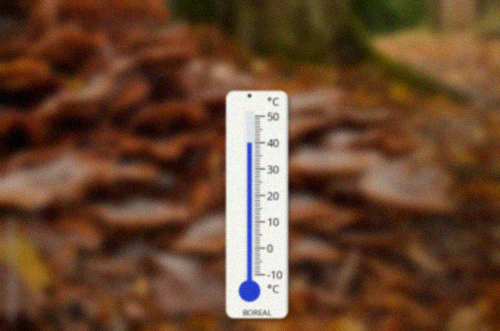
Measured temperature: 40 (°C)
